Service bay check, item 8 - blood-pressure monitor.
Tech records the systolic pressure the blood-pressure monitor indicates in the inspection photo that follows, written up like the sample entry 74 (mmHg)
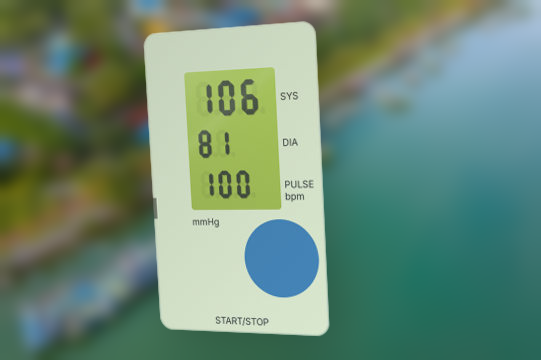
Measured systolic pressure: 106 (mmHg)
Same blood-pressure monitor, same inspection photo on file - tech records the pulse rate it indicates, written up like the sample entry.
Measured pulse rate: 100 (bpm)
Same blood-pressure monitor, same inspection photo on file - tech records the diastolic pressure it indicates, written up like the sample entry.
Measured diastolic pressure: 81 (mmHg)
